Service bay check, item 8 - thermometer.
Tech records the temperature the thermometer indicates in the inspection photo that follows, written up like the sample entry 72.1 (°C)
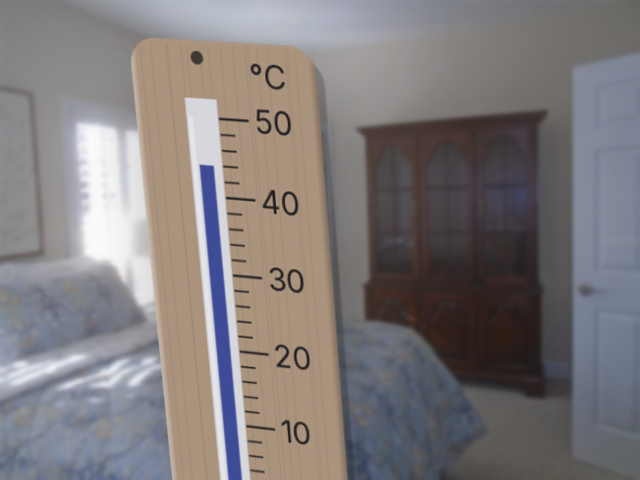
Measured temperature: 44 (°C)
